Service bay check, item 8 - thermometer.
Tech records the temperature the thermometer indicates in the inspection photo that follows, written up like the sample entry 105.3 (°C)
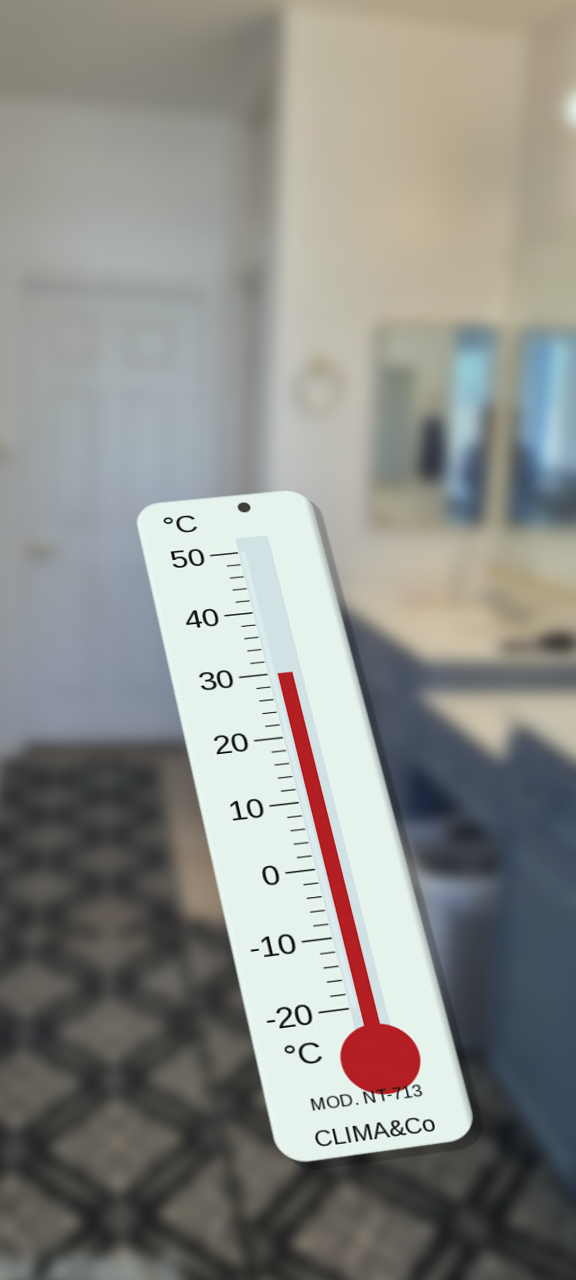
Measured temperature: 30 (°C)
